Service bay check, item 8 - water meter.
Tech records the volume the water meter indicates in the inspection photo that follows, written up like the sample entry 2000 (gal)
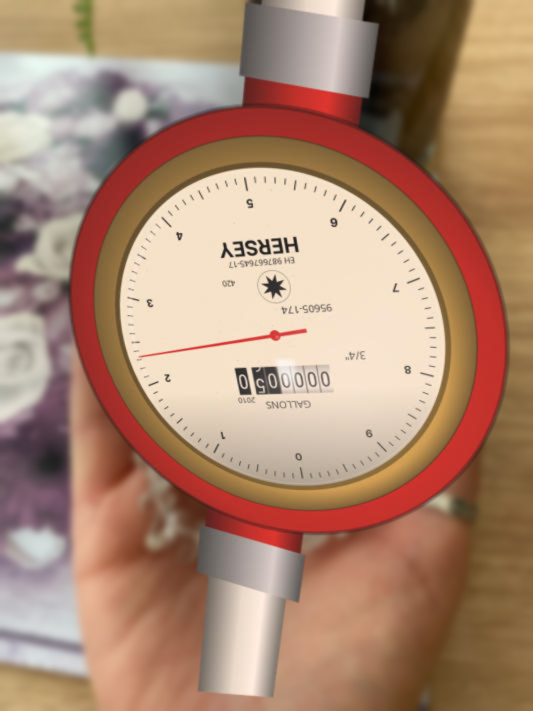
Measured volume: 52.3 (gal)
